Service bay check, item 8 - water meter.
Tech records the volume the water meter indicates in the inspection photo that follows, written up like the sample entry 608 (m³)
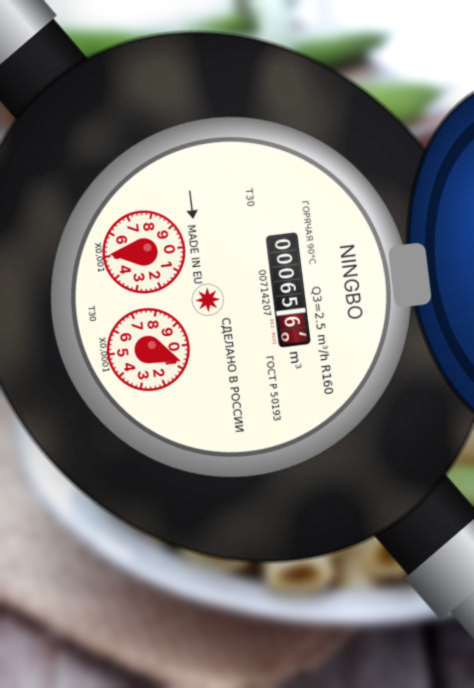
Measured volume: 65.6750 (m³)
